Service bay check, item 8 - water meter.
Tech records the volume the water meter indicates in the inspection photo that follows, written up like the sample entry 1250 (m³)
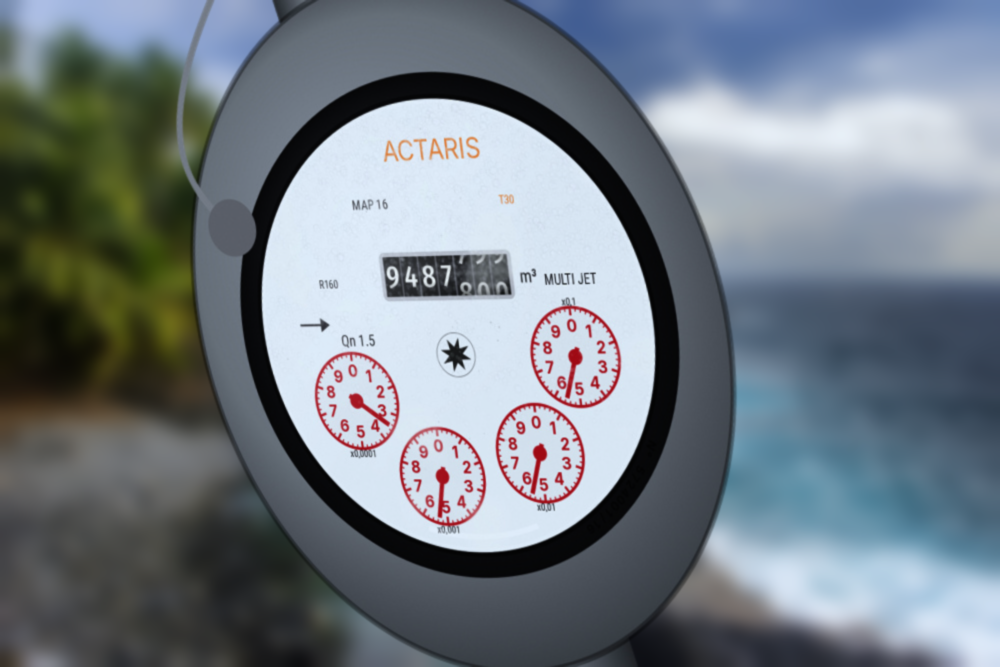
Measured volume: 9487799.5553 (m³)
